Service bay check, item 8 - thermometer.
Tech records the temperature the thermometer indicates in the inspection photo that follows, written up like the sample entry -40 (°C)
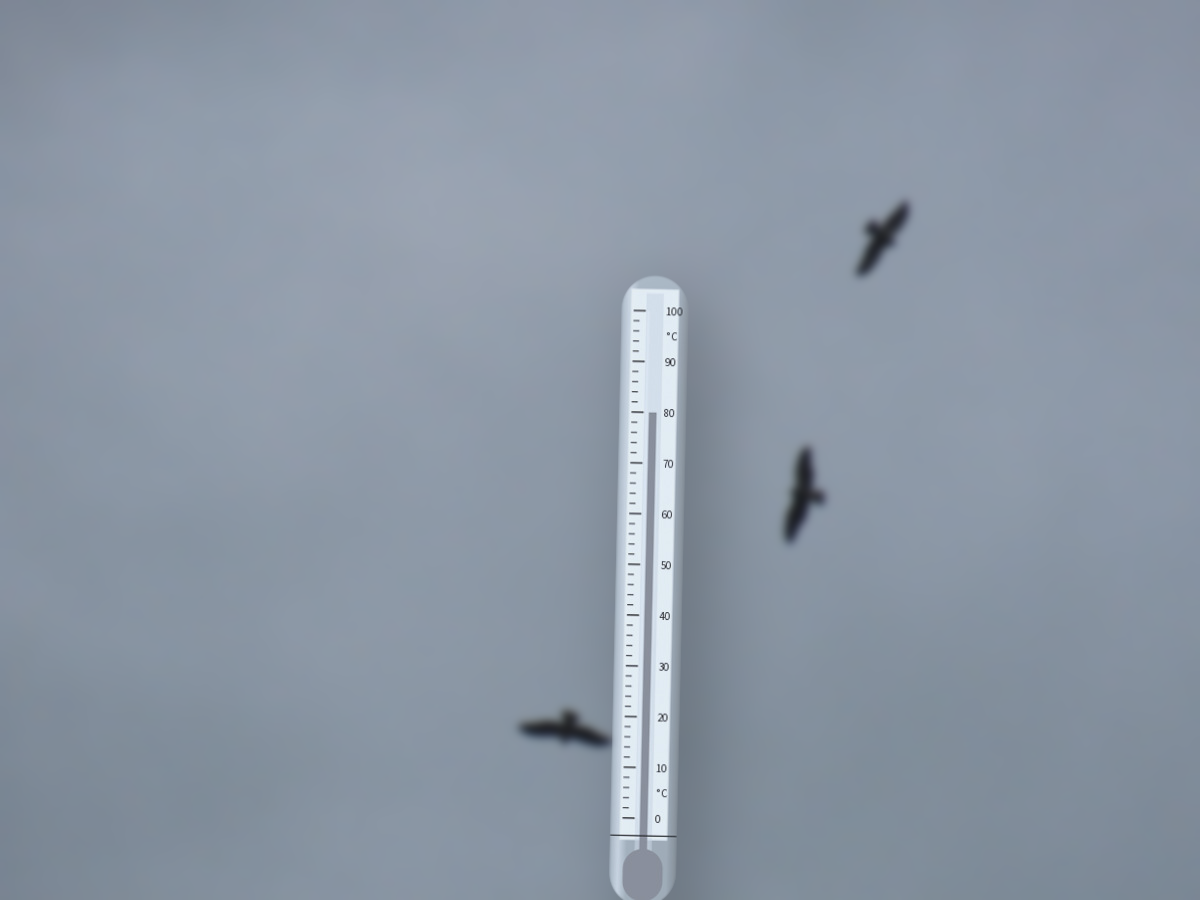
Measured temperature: 80 (°C)
